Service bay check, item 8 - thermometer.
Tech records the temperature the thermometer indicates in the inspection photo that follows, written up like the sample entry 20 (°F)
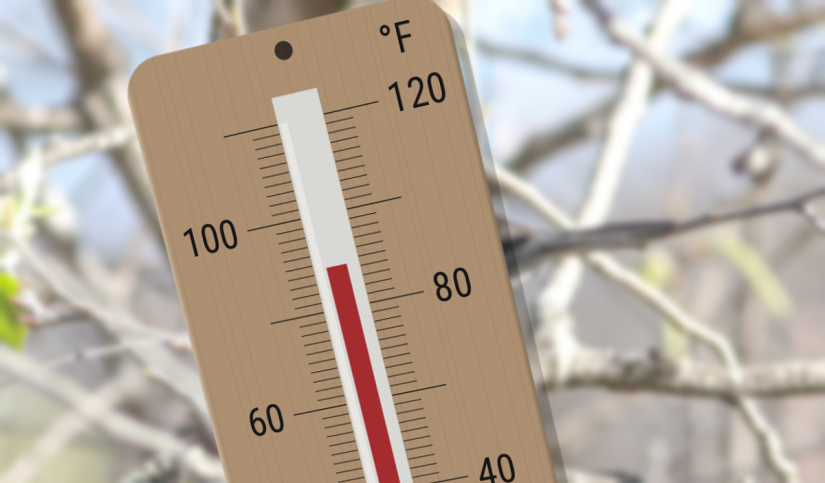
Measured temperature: 89 (°F)
